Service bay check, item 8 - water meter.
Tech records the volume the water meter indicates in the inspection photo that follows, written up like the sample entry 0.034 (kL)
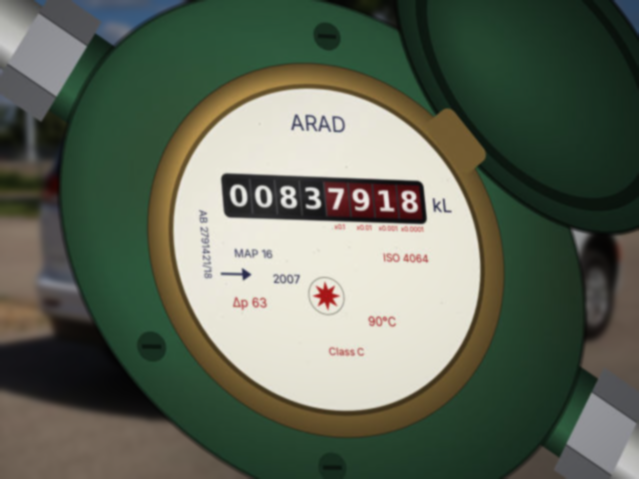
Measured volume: 83.7918 (kL)
